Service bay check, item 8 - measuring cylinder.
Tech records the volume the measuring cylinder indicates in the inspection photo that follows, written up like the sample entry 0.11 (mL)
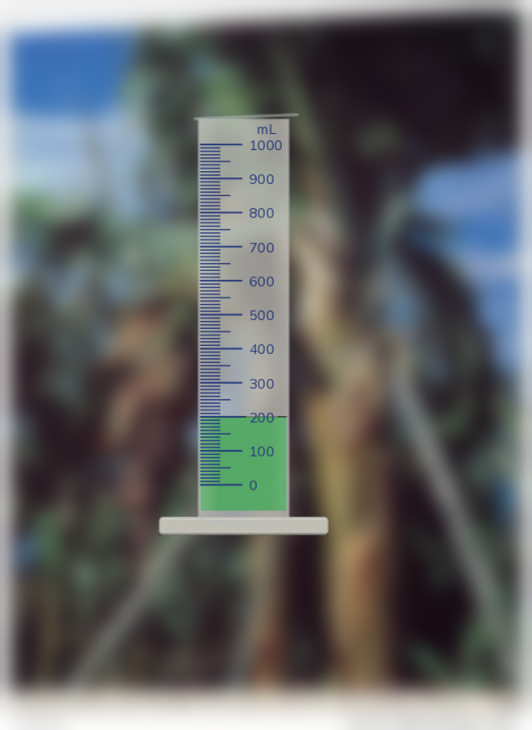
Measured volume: 200 (mL)
